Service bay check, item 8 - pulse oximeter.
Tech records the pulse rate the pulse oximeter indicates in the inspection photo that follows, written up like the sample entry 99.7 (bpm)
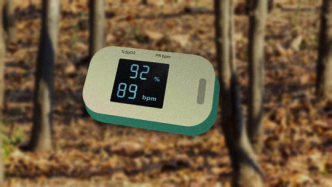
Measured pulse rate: 89 (bpm)
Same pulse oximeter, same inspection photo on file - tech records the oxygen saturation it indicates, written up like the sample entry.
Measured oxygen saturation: 92 (%)
